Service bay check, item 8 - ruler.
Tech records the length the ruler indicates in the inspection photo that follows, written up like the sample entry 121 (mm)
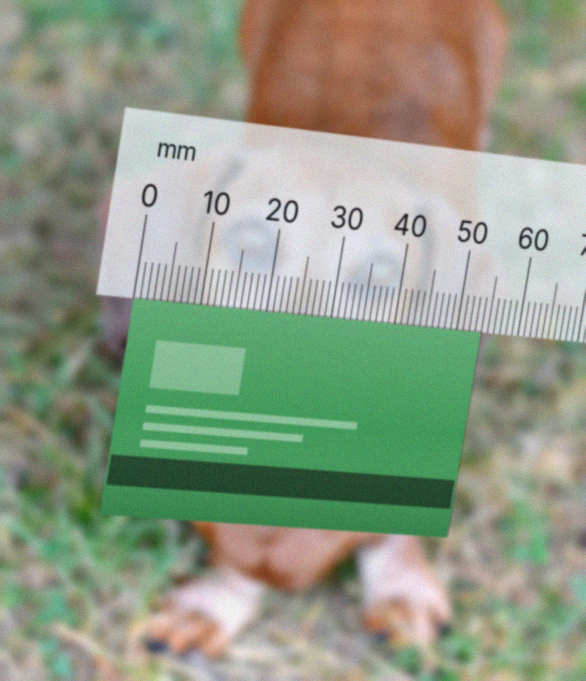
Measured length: 54 (mm)
